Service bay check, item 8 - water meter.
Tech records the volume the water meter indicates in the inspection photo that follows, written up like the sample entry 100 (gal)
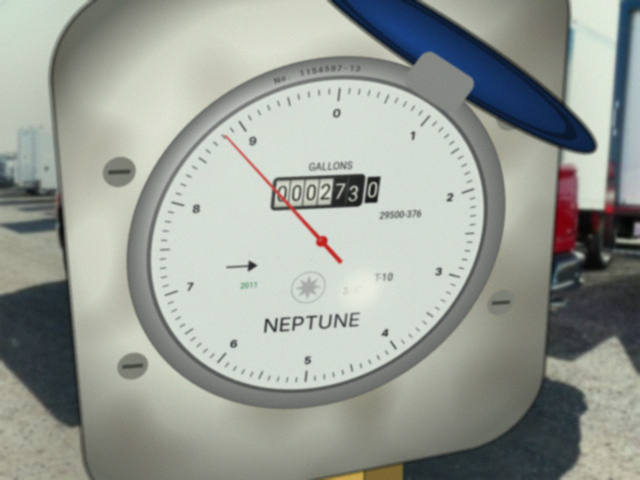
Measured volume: 2728.8 (gal)
